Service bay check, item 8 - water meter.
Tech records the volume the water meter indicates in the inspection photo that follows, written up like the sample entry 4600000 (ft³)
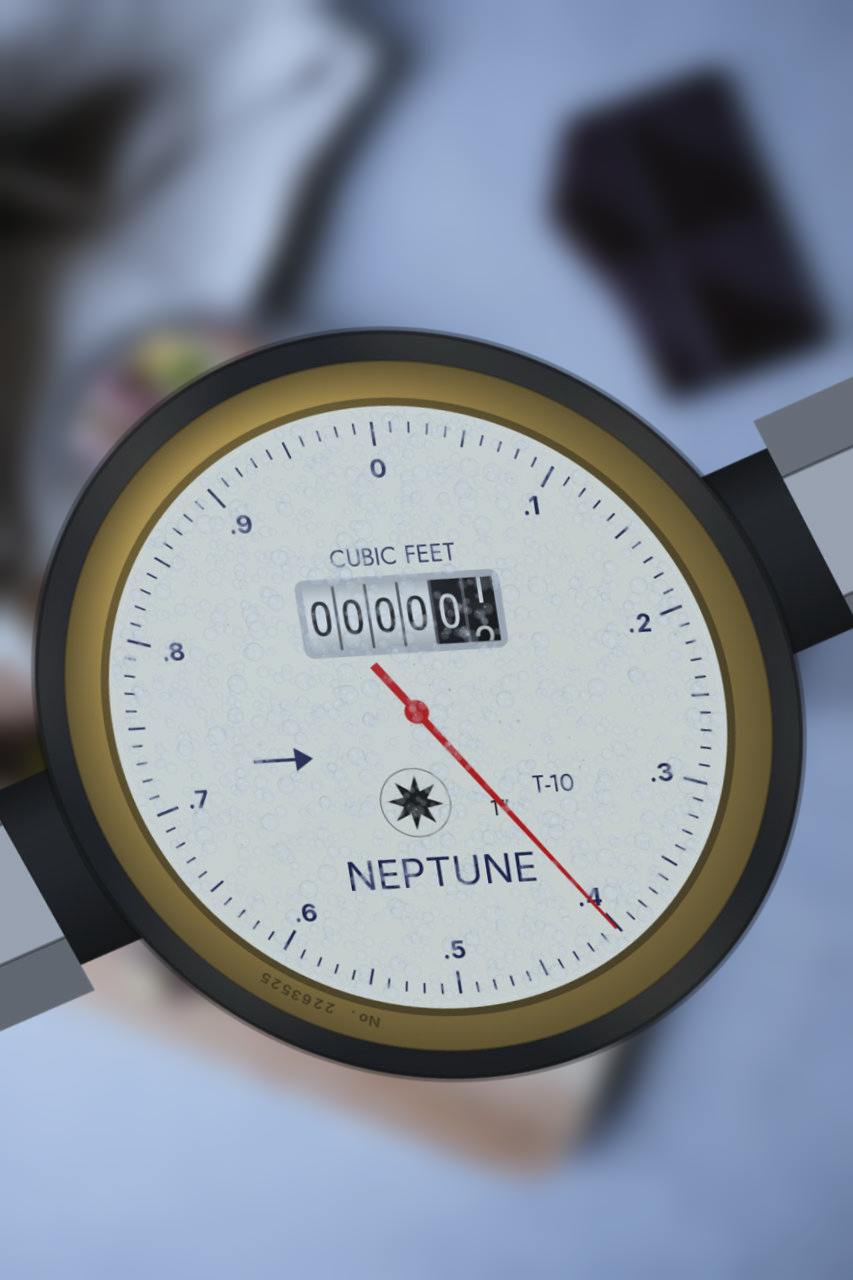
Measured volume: 1.40 (ft³)
